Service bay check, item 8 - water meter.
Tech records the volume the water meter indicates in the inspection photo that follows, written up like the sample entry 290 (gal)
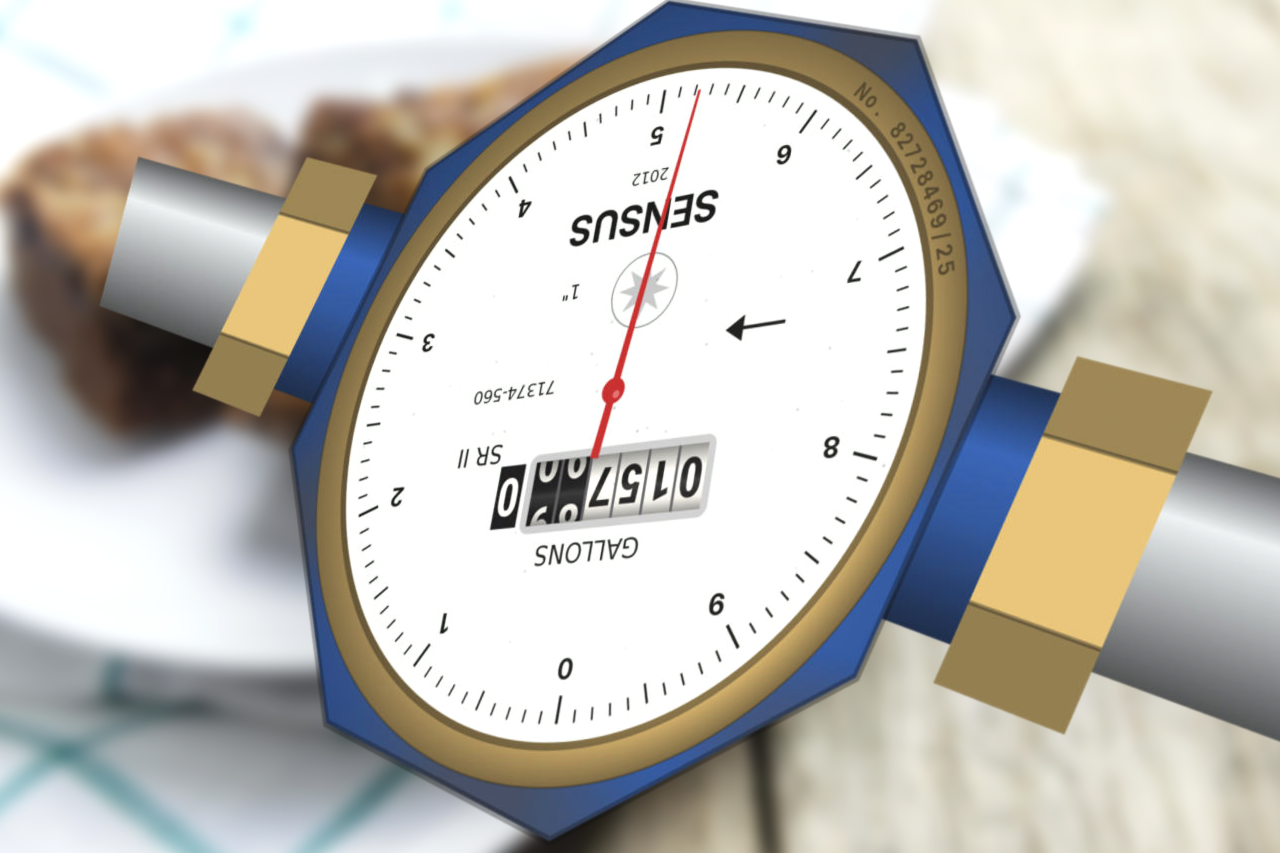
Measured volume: 157895.2 (gal)
